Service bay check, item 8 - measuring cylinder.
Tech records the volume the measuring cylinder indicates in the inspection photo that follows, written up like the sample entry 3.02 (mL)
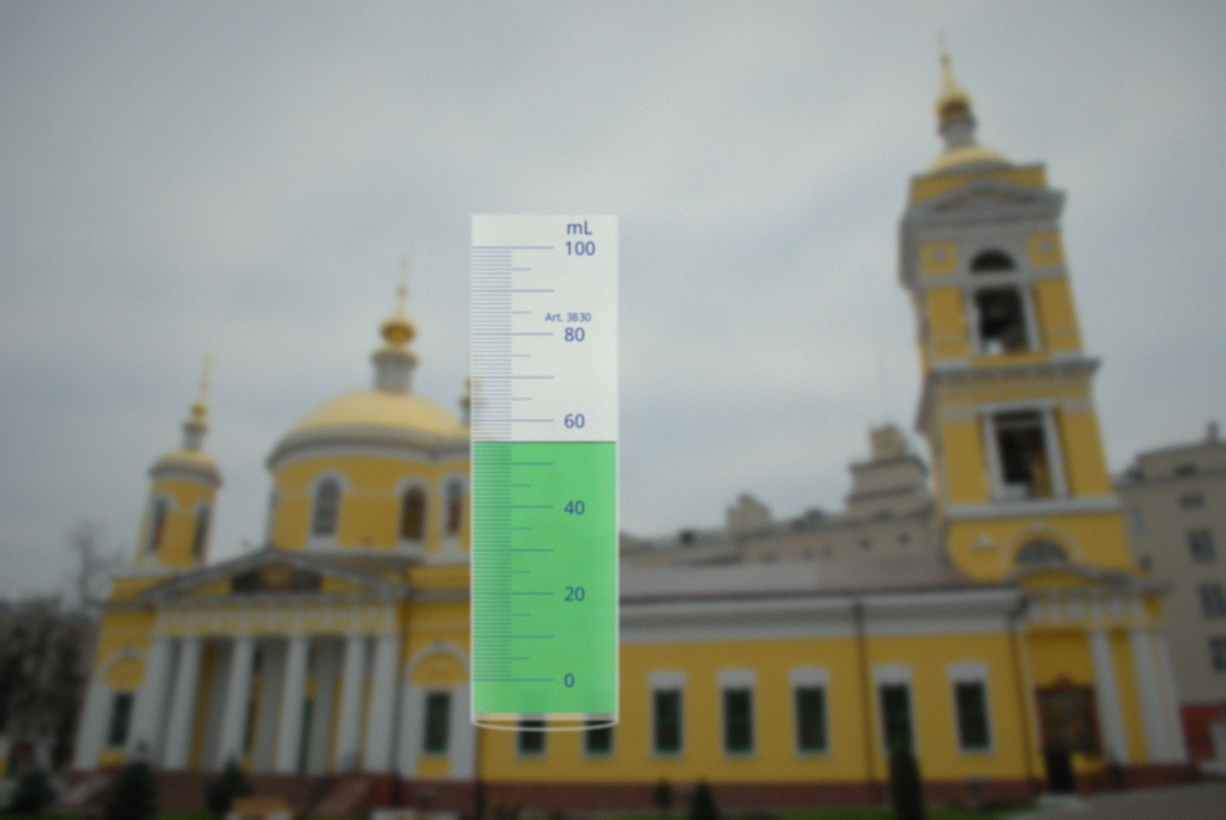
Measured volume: 55 (mL)
